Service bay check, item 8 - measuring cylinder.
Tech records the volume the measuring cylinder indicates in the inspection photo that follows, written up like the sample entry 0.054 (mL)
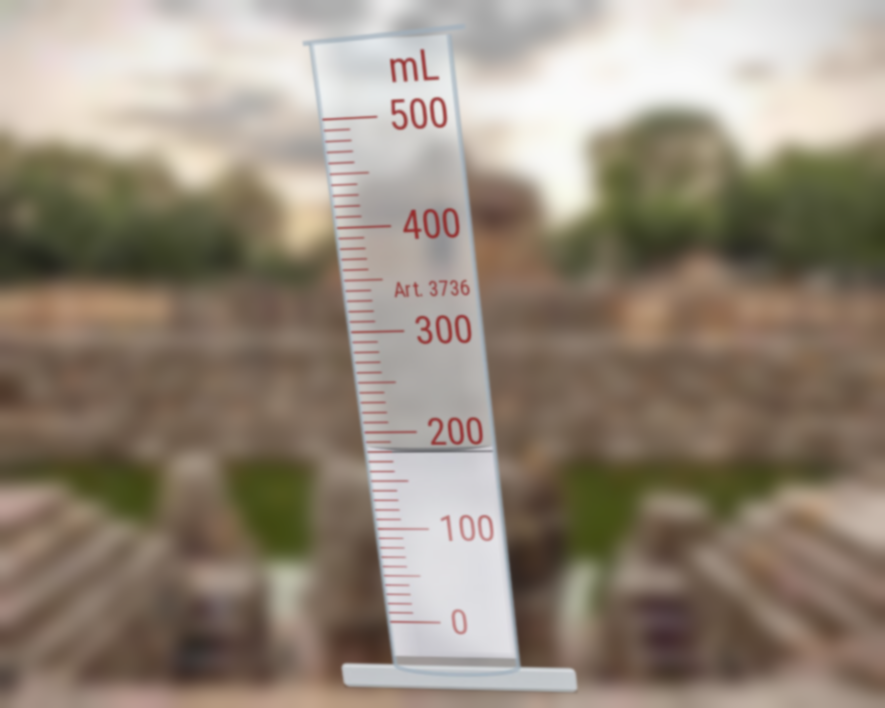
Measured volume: 180 (mL)
